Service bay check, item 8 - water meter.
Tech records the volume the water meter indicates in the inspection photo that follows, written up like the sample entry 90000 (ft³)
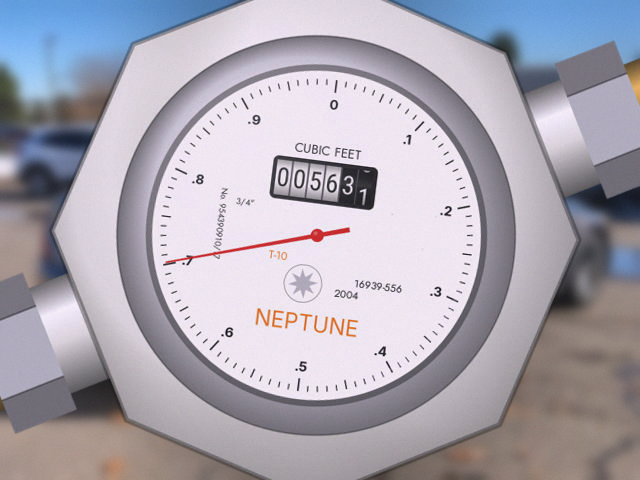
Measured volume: 5630.70 (ft³)
